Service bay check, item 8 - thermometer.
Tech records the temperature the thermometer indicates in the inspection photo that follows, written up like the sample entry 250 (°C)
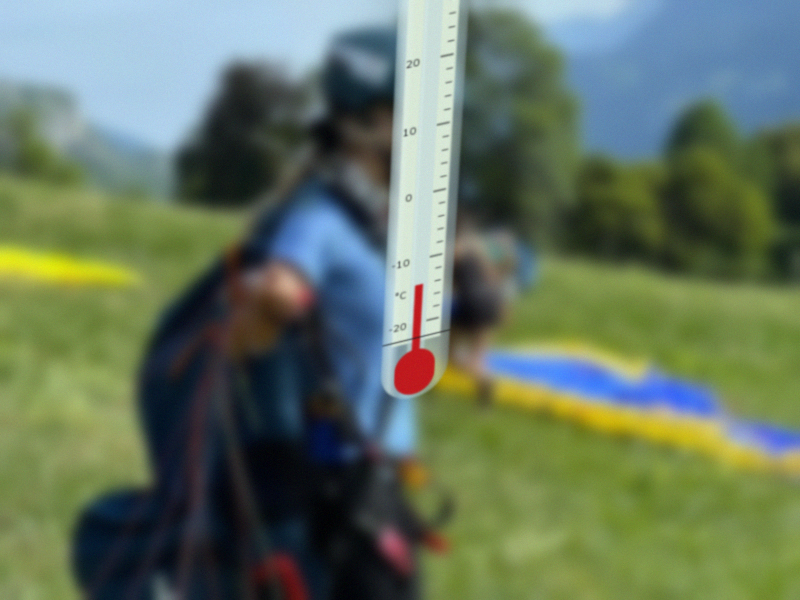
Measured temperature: -14 (°C)
